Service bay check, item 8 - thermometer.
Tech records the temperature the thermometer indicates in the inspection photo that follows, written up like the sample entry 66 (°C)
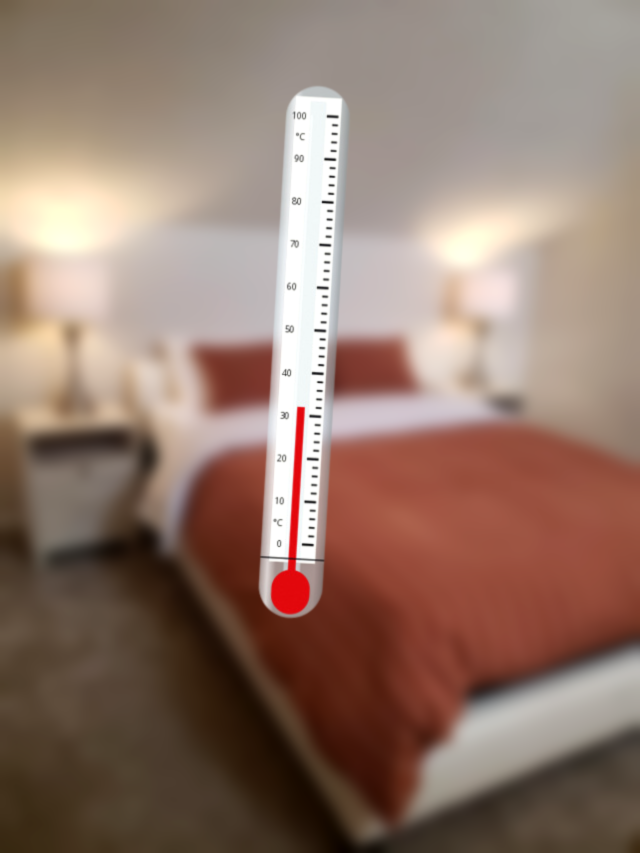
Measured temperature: 32 (°C)
